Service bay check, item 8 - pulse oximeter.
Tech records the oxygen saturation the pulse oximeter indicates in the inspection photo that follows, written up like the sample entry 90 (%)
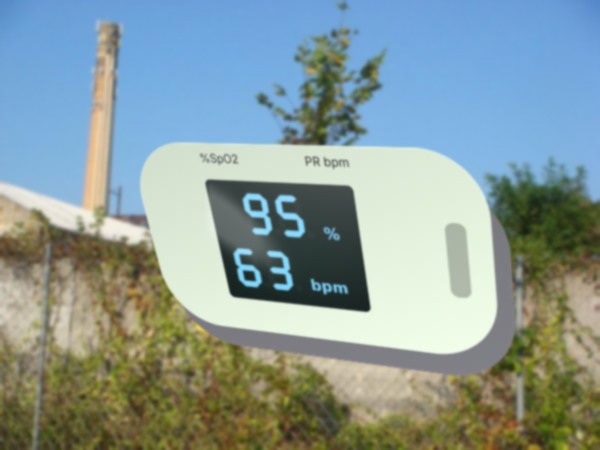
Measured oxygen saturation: 95 (%)
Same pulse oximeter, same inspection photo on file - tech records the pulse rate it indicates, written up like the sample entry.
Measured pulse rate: 63 (bpm)
